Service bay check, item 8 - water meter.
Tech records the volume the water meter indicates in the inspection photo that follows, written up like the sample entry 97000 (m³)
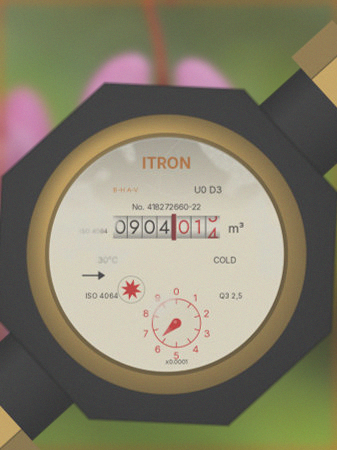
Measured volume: 904.0136 (m³)
